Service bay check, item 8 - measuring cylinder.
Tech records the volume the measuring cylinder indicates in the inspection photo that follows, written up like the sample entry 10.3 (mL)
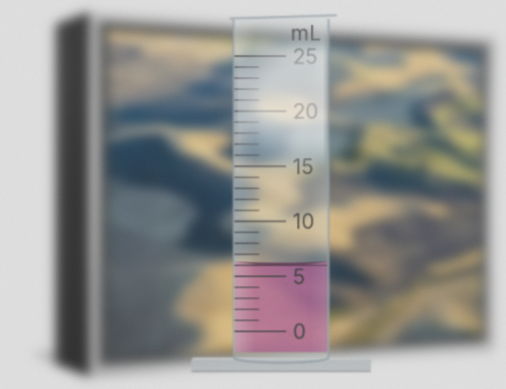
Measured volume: 6 (mL)
